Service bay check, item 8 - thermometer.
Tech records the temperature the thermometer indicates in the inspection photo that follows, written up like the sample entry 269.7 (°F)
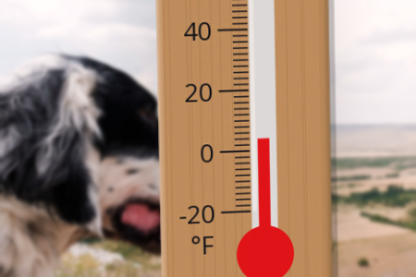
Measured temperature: 4 (°F)
